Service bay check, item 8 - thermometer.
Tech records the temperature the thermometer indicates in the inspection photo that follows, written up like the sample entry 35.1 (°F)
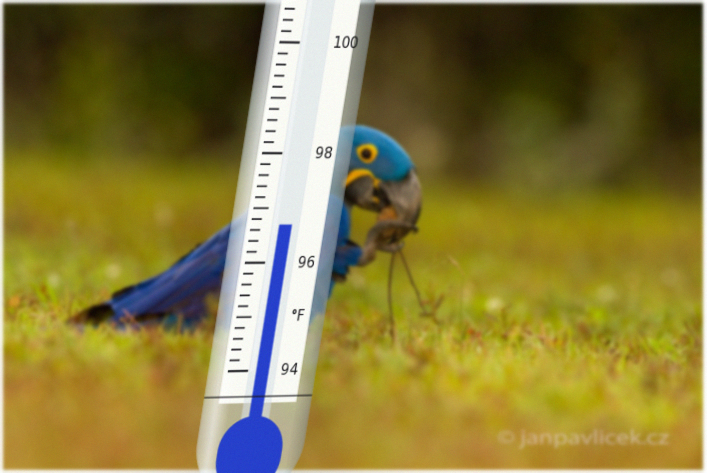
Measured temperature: 96.7 (°F)
